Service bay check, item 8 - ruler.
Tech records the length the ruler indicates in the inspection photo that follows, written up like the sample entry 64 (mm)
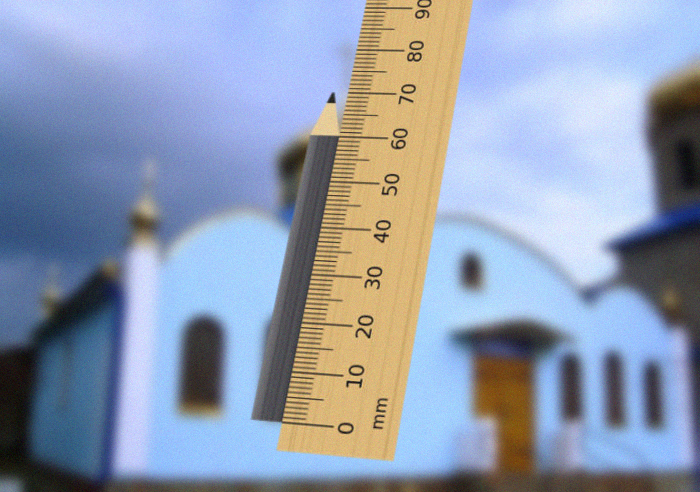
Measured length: 70 (mm)
